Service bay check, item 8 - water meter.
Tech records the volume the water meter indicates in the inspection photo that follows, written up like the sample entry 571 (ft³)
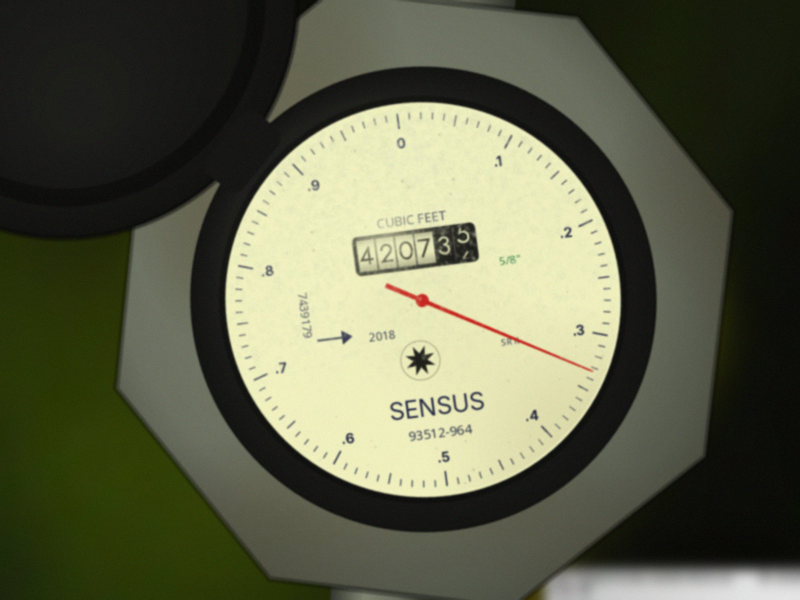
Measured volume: 420735.33 (ft³)
